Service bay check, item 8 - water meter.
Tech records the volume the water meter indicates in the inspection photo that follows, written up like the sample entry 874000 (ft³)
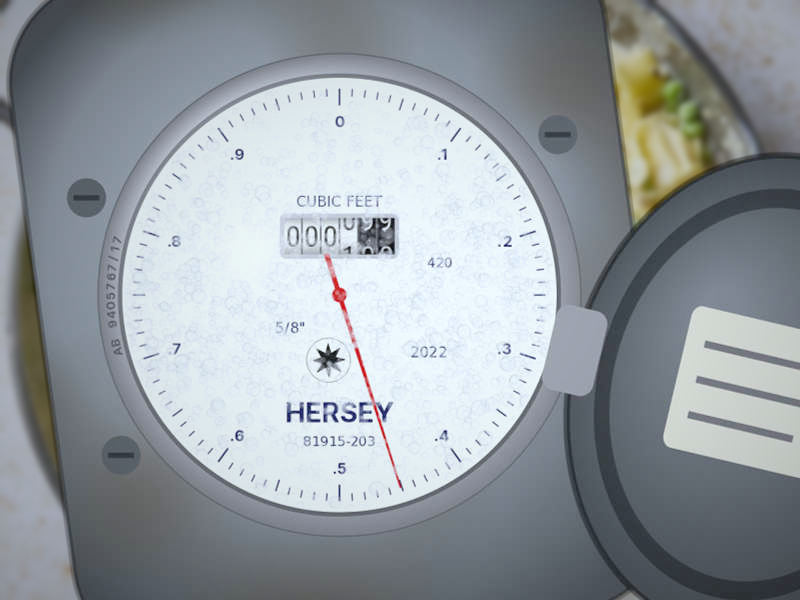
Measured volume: 99.45 (ft³)
